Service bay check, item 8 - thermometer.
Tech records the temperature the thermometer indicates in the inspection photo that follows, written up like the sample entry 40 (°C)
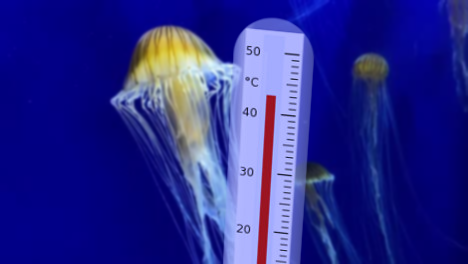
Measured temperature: 43 (°C)
